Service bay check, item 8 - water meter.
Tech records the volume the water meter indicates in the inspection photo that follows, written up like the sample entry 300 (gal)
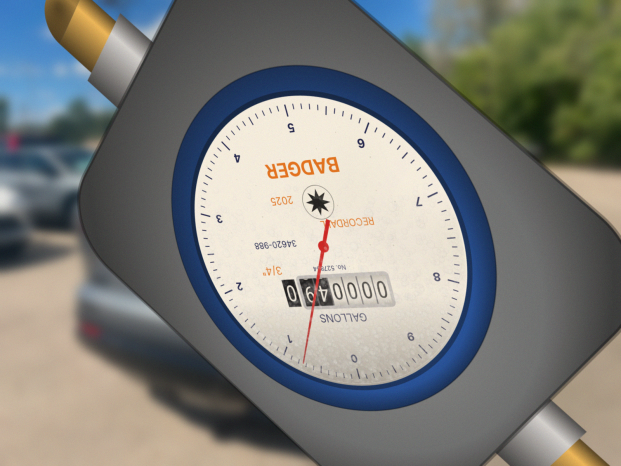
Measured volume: 490.7 (gal)
